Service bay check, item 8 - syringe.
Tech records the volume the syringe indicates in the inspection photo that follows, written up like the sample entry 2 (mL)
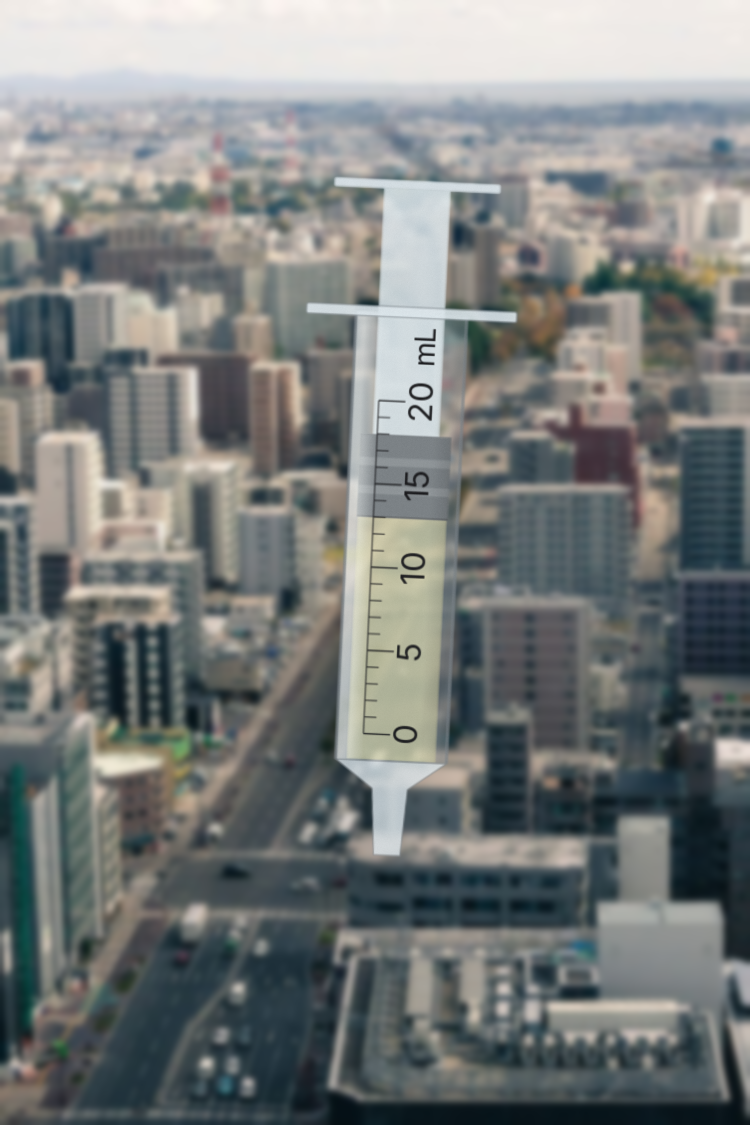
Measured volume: 13 (mL)
